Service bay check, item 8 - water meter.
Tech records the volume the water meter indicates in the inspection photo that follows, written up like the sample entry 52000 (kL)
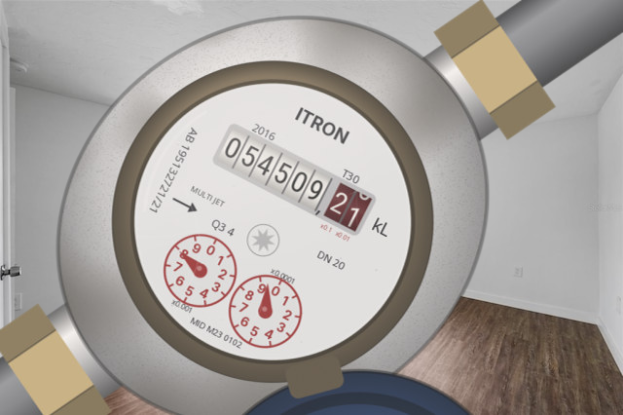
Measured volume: 54509.2079 (kL)
